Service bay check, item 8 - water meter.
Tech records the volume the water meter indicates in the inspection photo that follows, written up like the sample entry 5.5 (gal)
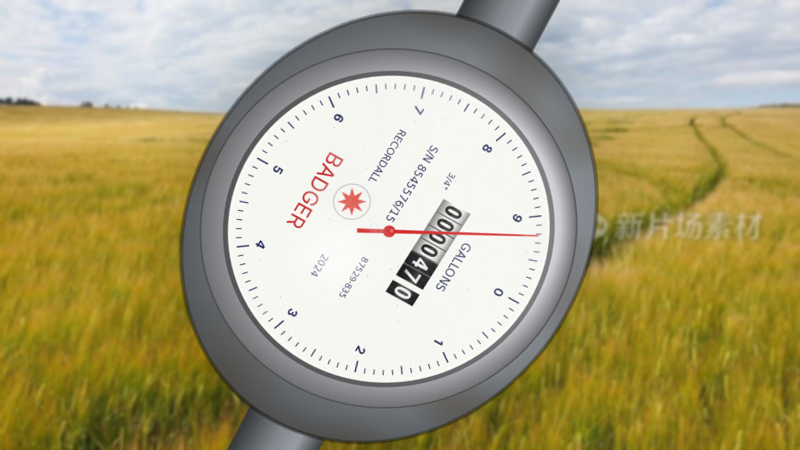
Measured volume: 469.2 (gal)
